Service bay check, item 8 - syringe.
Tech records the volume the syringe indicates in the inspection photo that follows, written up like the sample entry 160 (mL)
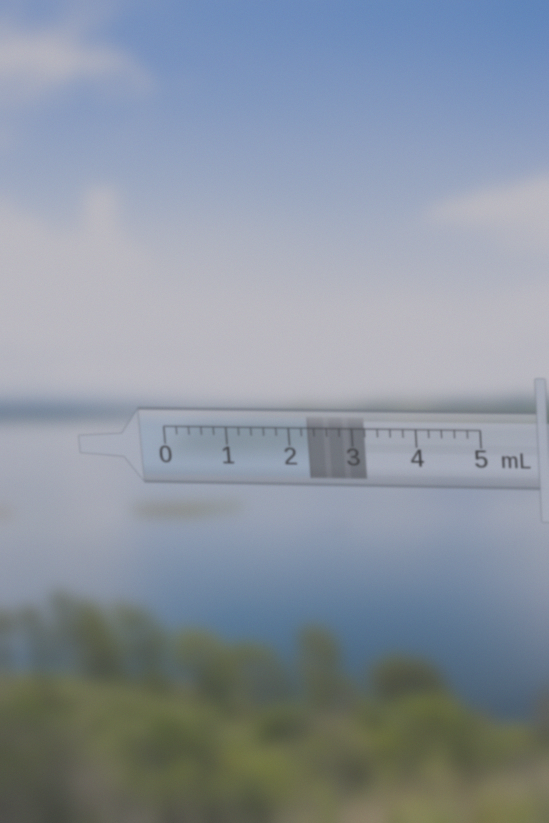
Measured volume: 2.3 (mL)
